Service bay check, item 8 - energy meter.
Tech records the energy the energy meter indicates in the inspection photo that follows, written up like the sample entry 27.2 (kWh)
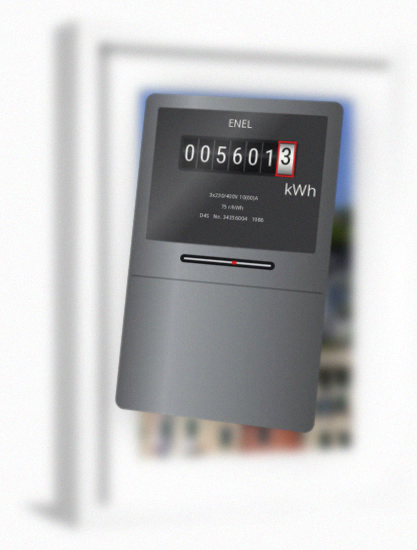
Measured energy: 5601.3 (kWh)
